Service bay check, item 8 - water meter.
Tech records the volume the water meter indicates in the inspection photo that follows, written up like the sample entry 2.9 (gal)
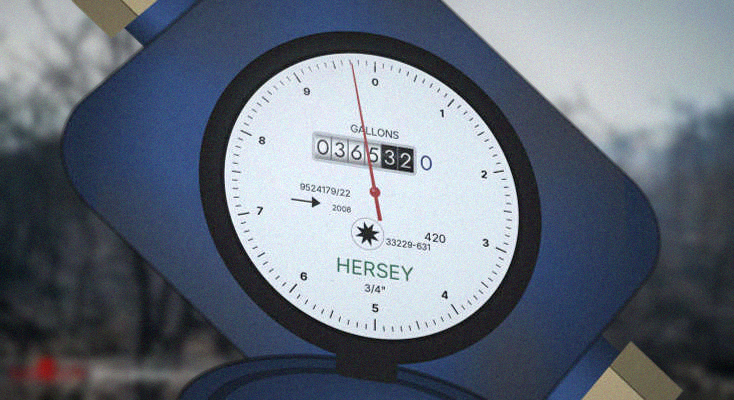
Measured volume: 365319.7 (gal)
